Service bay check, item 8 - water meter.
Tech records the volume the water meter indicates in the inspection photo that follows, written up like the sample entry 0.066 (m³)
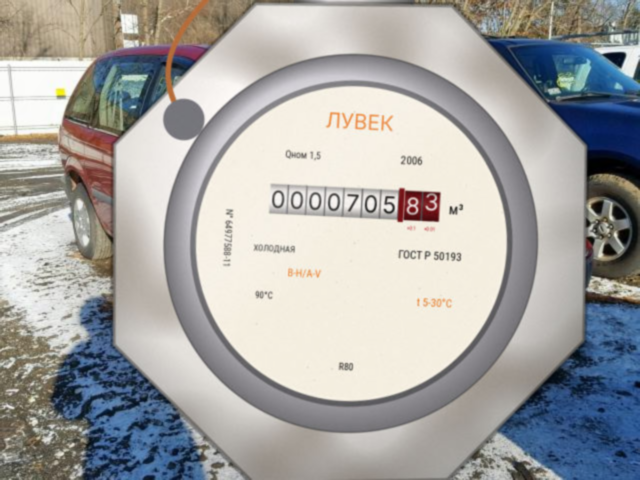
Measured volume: 705.83 (m³)
